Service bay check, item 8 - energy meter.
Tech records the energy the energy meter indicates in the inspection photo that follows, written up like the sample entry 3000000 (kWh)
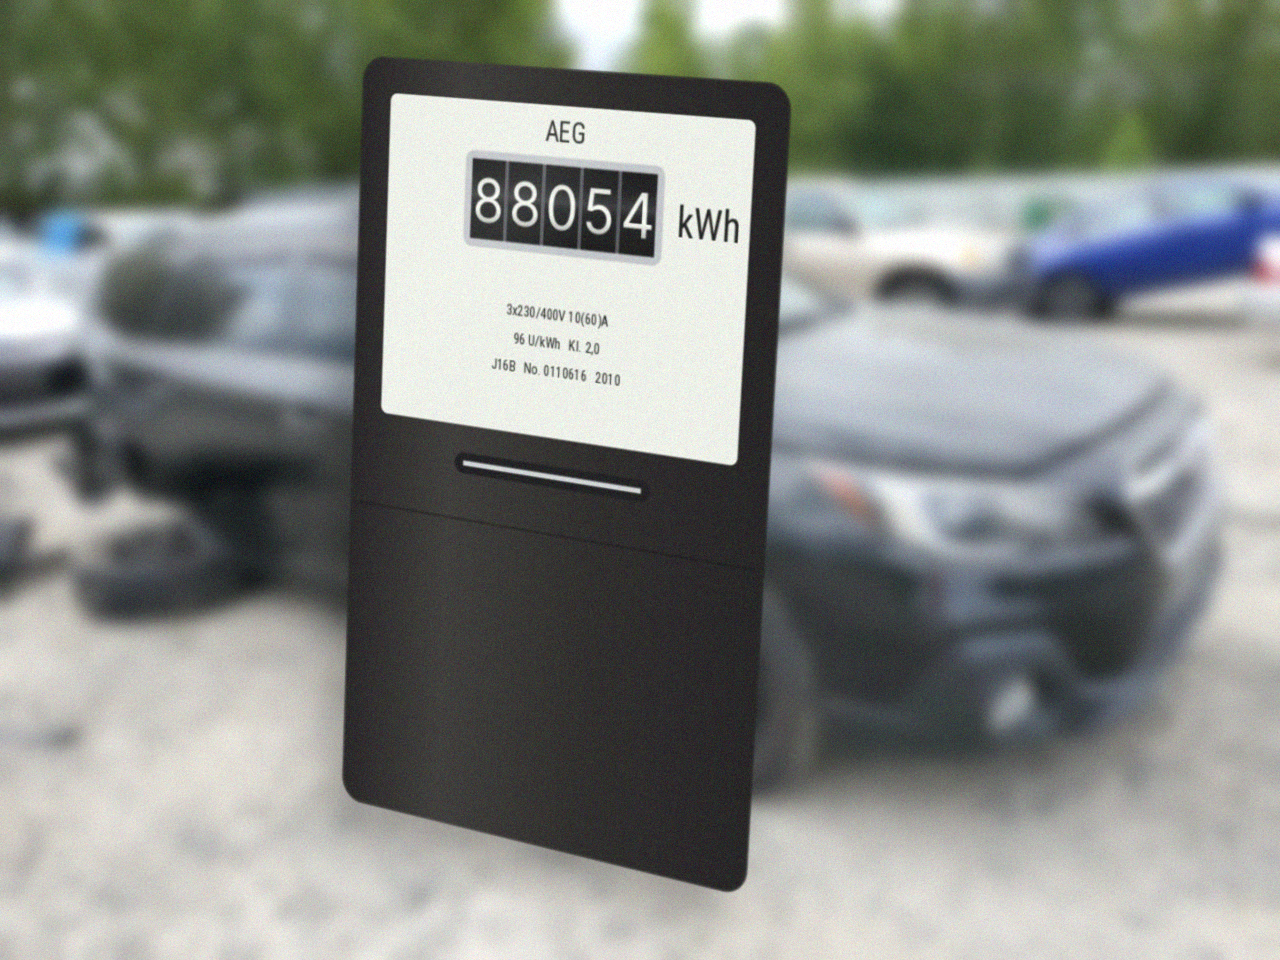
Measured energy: 88054 (kWh)
